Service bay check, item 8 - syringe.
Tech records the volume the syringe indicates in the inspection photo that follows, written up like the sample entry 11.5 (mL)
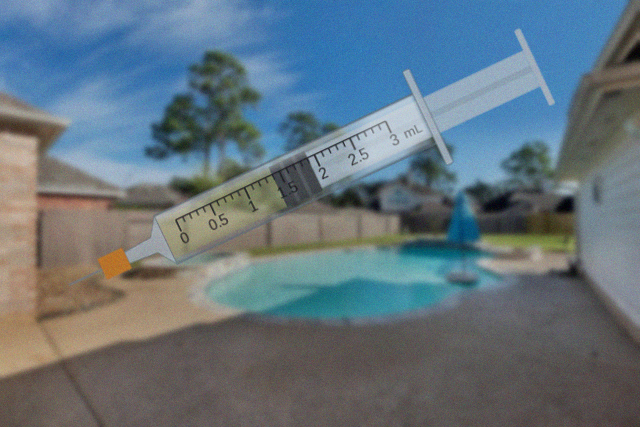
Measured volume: 1.4 (mL)
